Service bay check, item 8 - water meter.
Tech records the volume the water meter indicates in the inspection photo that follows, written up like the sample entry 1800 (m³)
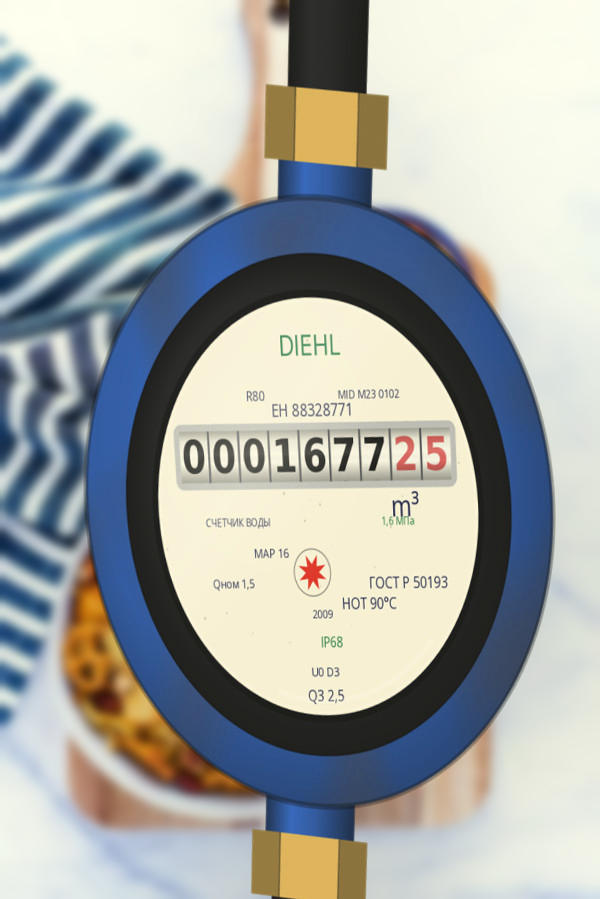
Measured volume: 1677.25 (m³)
